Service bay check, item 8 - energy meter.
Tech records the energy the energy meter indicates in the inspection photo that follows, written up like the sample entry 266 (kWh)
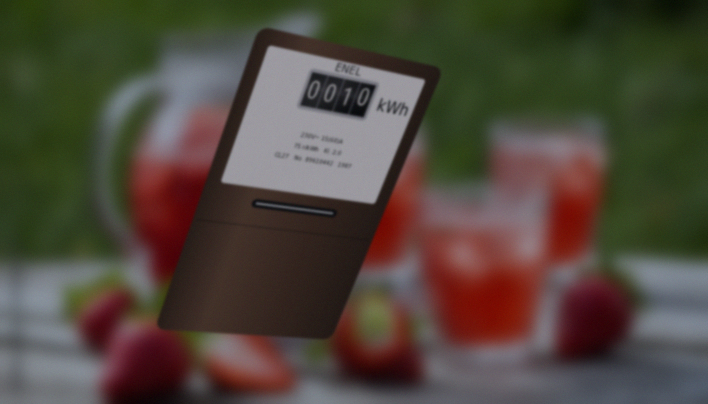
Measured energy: 10 (kWh)
